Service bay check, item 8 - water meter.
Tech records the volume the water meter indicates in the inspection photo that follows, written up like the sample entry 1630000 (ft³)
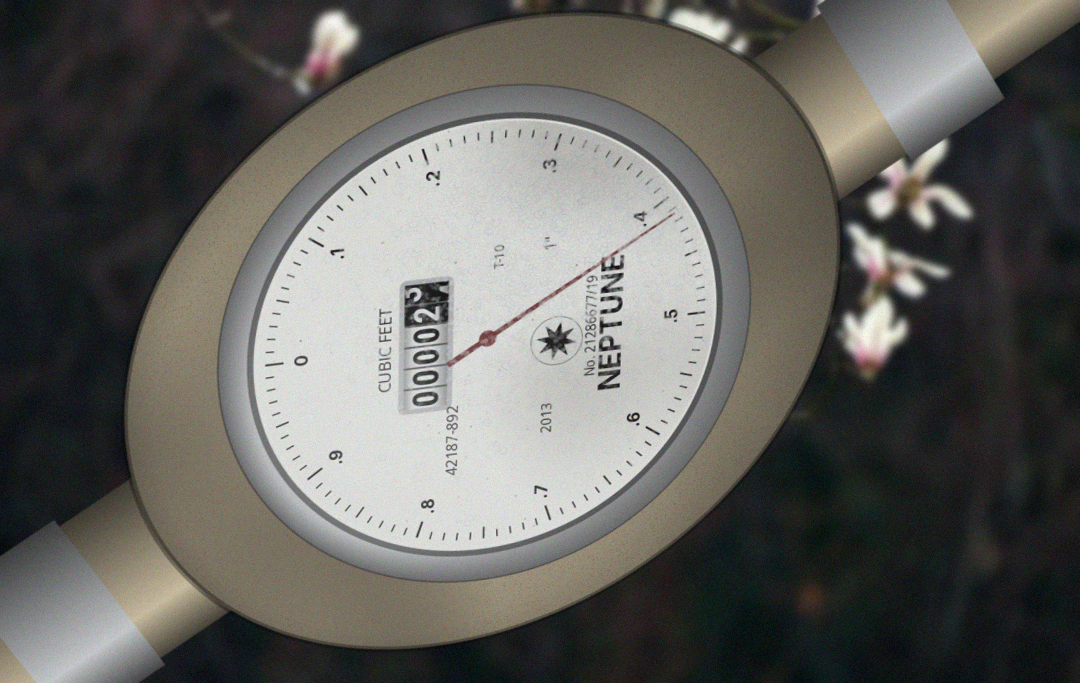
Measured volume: 23.41 (ft³)
